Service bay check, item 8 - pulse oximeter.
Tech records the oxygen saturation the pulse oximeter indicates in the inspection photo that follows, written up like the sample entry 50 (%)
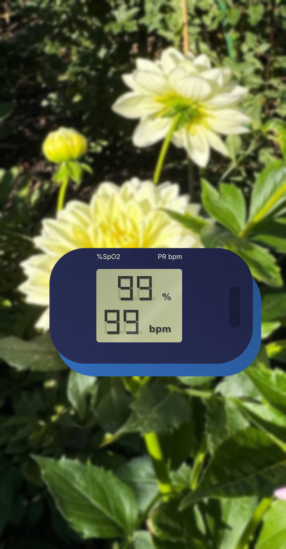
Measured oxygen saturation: 99 (%)
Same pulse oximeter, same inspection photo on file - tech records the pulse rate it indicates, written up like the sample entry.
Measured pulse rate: 99 (bpm)
